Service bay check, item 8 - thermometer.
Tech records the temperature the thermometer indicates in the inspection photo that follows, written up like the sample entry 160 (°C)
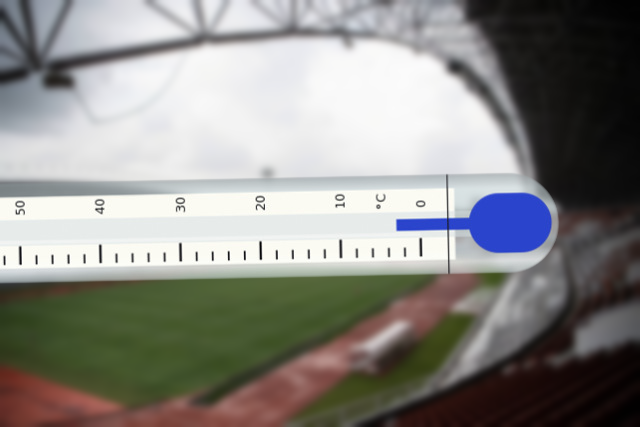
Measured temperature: 3 (°C)
